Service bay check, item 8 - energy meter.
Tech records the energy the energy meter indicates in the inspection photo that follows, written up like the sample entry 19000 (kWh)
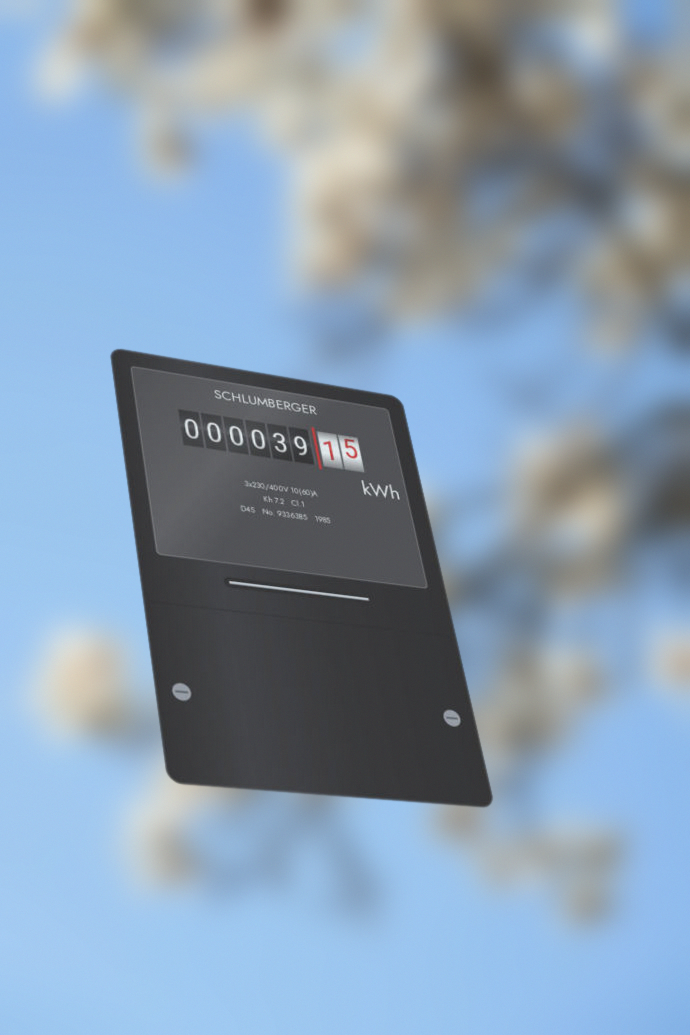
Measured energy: 39.15 (kWh)
